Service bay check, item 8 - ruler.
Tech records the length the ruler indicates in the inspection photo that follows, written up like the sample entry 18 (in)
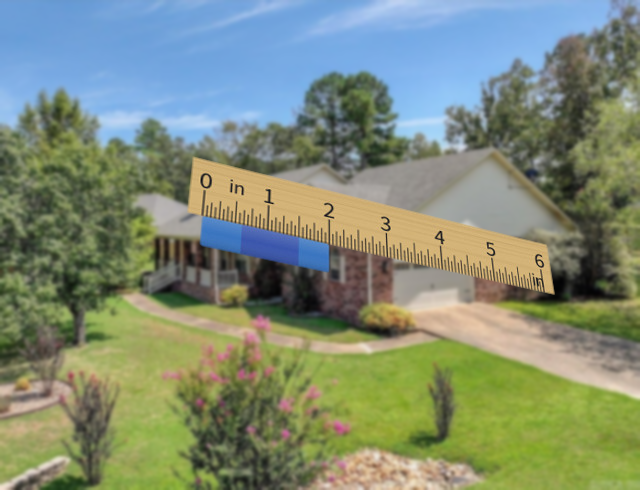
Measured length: 2 (in)
